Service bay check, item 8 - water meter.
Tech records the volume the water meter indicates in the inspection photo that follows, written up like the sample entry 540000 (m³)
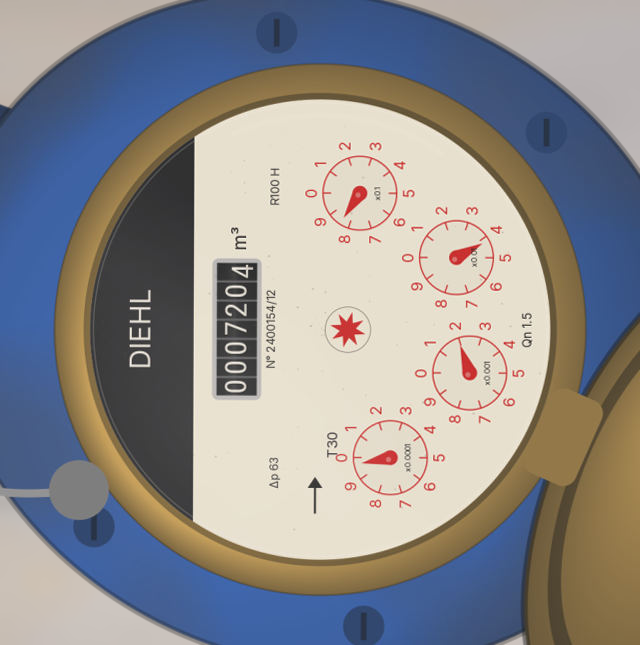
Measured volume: 7203.8419 (m³)
